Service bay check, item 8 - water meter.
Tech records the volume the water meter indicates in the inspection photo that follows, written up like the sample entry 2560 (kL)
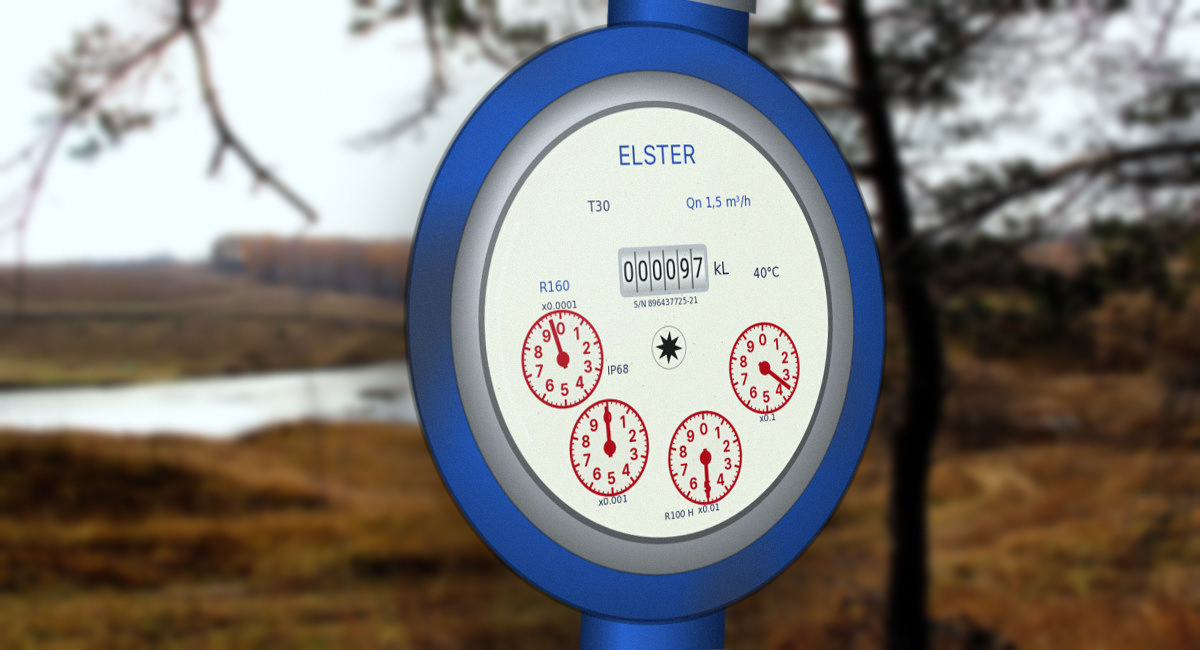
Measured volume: 97.3499 (kL)
